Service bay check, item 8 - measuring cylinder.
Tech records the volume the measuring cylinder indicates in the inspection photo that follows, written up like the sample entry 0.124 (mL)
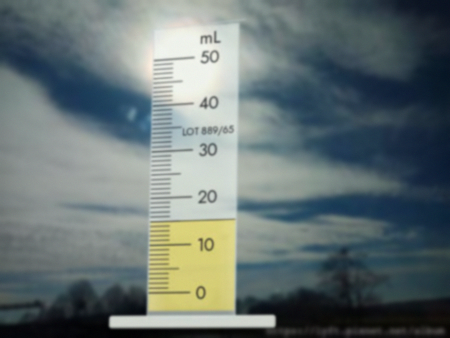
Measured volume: 15 (mL)
